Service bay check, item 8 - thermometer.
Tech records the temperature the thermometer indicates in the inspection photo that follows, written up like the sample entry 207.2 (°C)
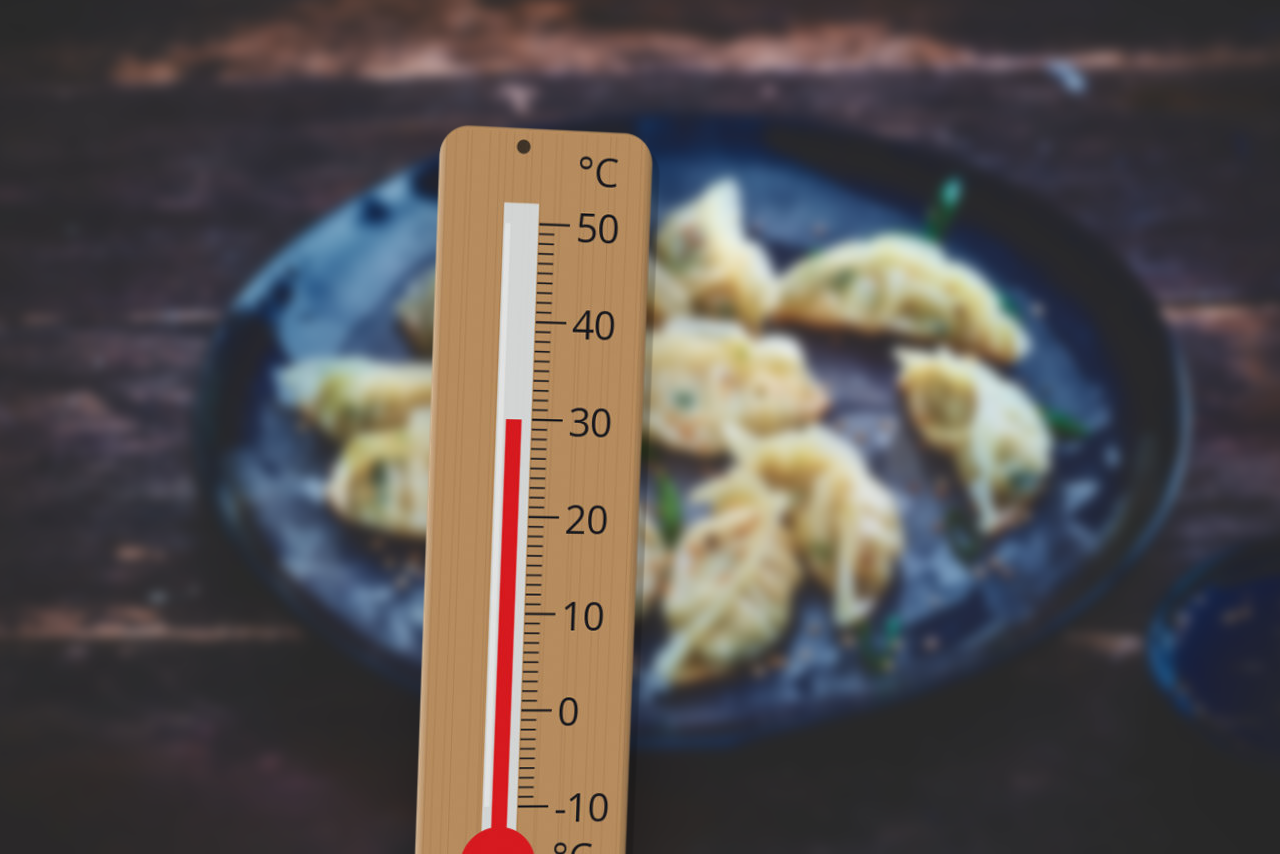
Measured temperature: 30 (°C)
